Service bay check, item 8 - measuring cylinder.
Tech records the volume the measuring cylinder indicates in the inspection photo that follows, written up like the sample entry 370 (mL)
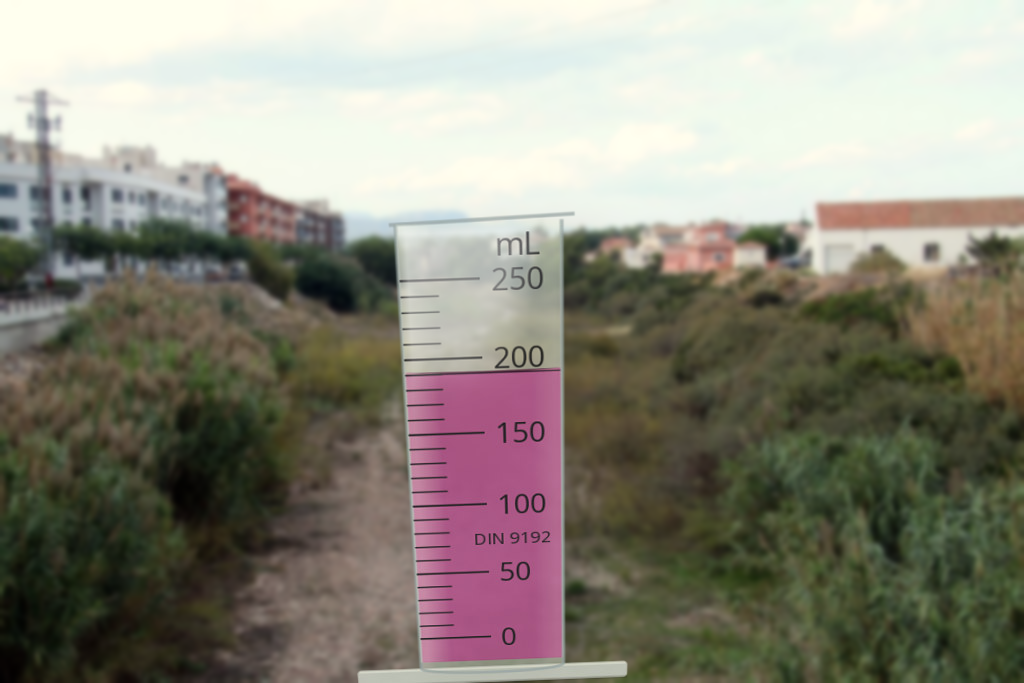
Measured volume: 190 (mL)
